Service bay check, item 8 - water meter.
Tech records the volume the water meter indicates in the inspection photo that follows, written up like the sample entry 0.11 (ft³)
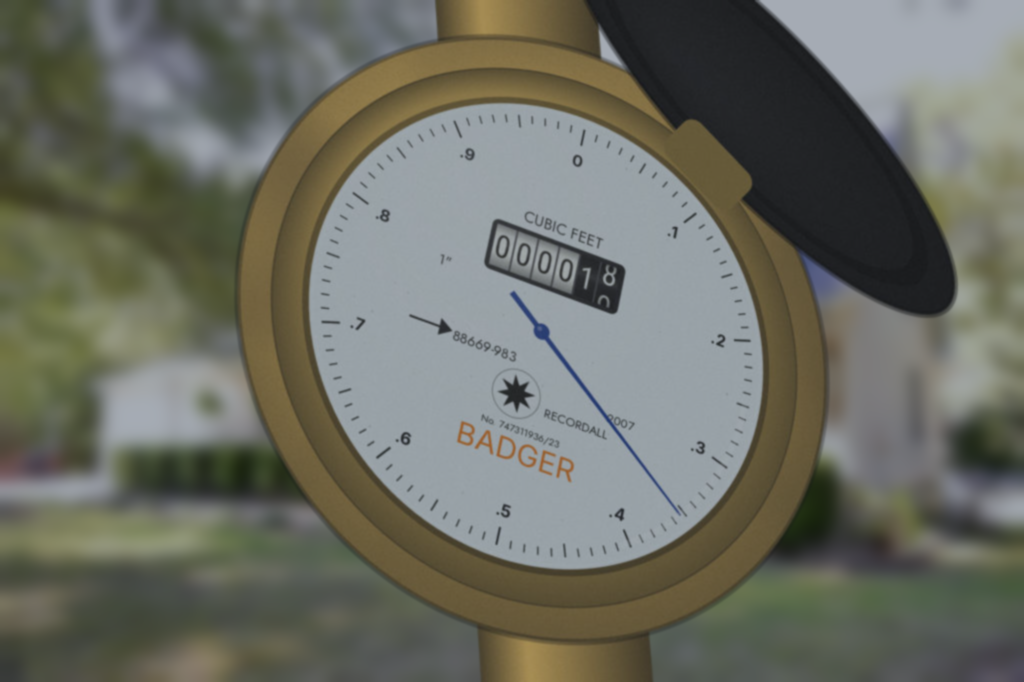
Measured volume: 18.35 (ft³)
